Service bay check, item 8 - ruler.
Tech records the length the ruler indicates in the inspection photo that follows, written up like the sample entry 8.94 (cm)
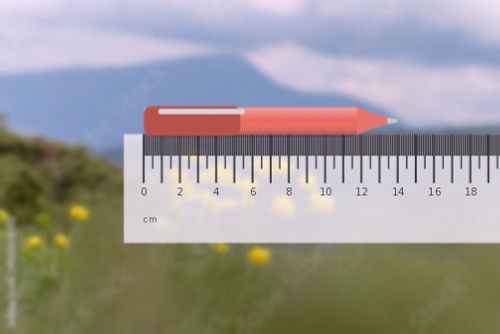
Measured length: 14 (cm)
